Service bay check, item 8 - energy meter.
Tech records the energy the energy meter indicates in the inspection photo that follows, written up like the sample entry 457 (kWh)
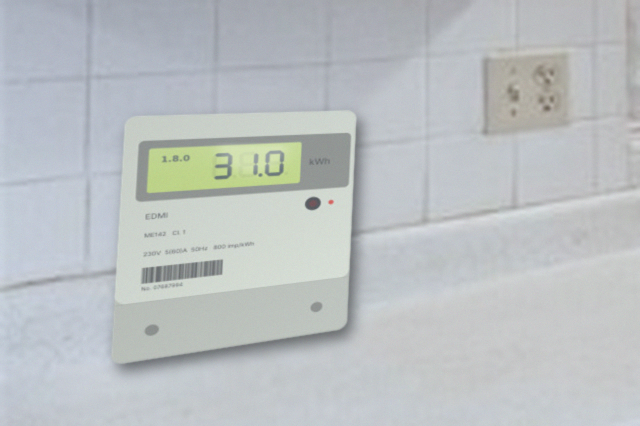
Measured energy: 31.0 (kWh)
